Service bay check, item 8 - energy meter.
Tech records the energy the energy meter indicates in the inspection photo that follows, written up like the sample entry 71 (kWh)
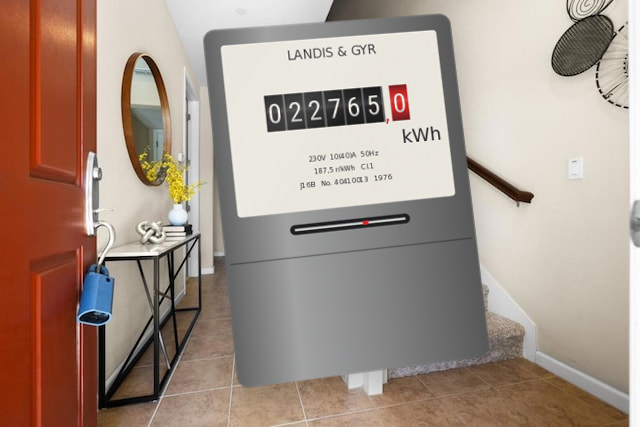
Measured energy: 22765.0 (kWh)
